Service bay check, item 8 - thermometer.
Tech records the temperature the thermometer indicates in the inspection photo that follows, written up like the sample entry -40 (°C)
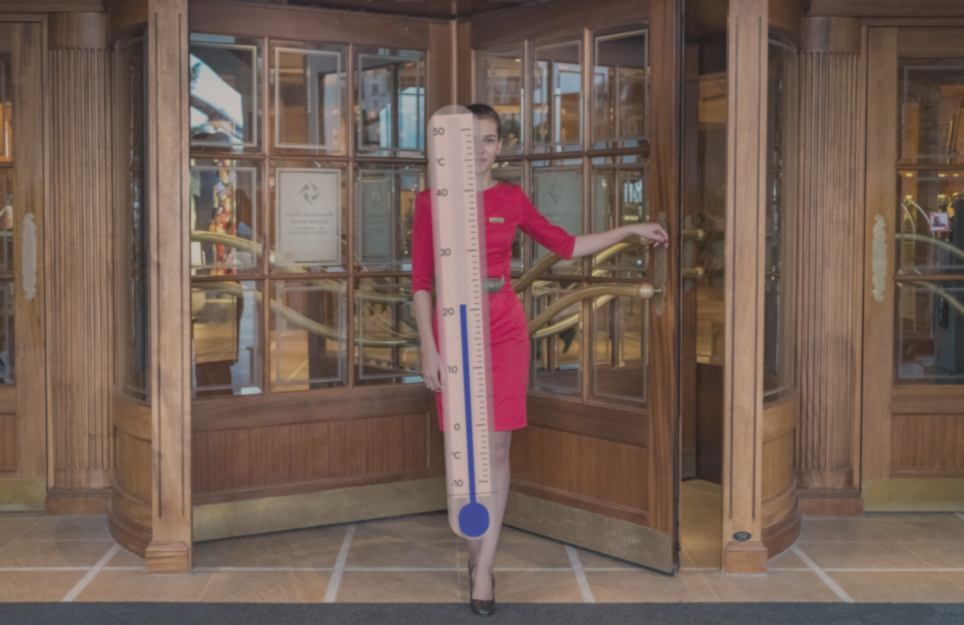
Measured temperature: 21 (°C)
